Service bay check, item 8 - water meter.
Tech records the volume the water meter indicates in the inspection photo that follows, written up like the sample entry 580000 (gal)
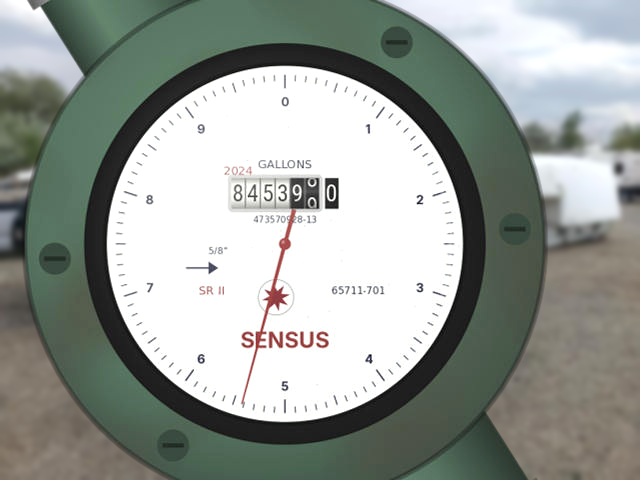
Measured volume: 8453985.4 (gal)
